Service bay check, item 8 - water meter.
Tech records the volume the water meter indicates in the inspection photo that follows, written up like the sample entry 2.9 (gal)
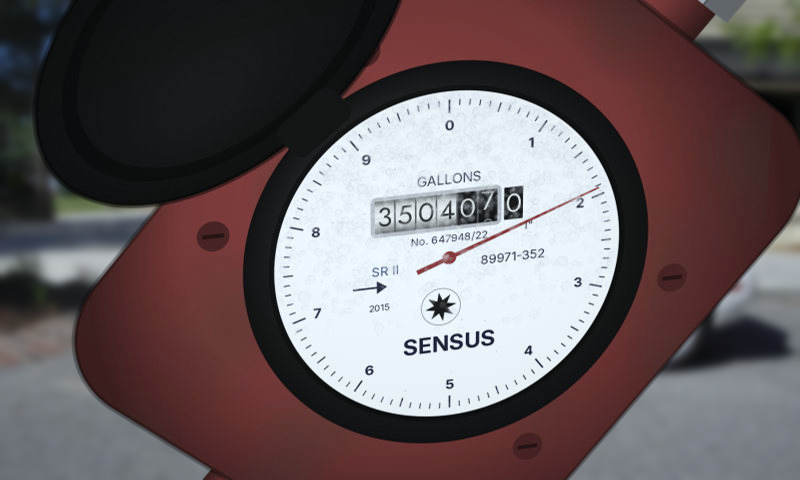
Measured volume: 3504071.9 (gal)
